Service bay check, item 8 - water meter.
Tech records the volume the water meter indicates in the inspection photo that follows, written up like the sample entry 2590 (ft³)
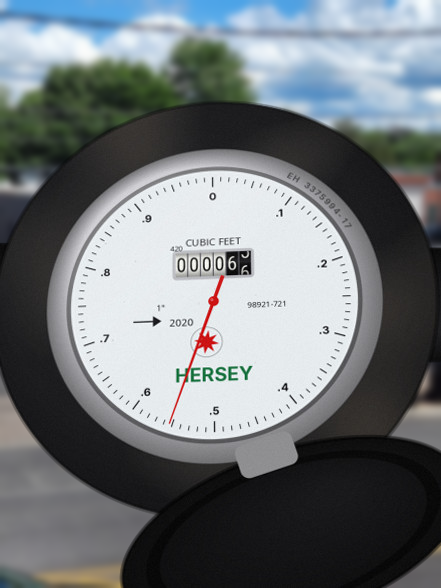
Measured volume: 65.55 (ft³)
